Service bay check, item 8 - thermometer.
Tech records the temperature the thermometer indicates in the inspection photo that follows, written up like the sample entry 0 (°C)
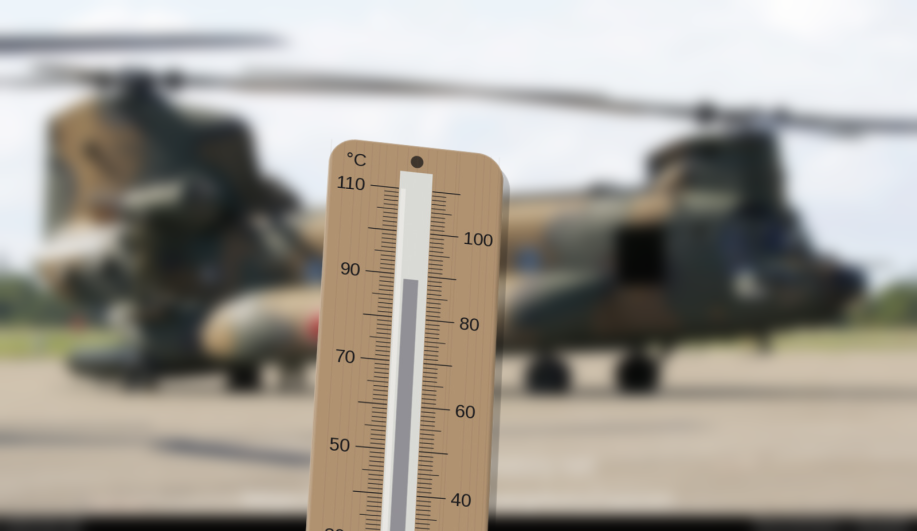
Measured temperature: 89 (°C)
